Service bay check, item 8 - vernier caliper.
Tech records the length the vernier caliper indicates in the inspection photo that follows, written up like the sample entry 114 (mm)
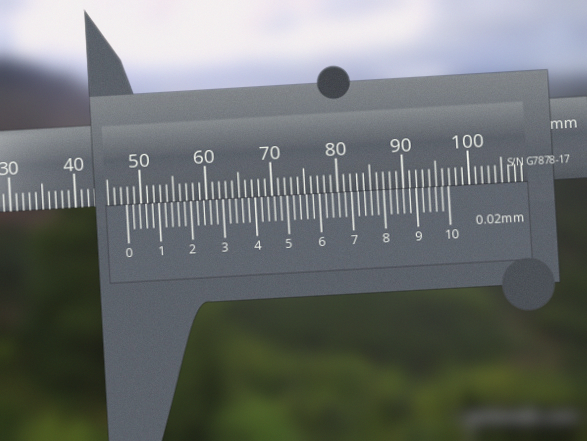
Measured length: 47.8 (mm)
